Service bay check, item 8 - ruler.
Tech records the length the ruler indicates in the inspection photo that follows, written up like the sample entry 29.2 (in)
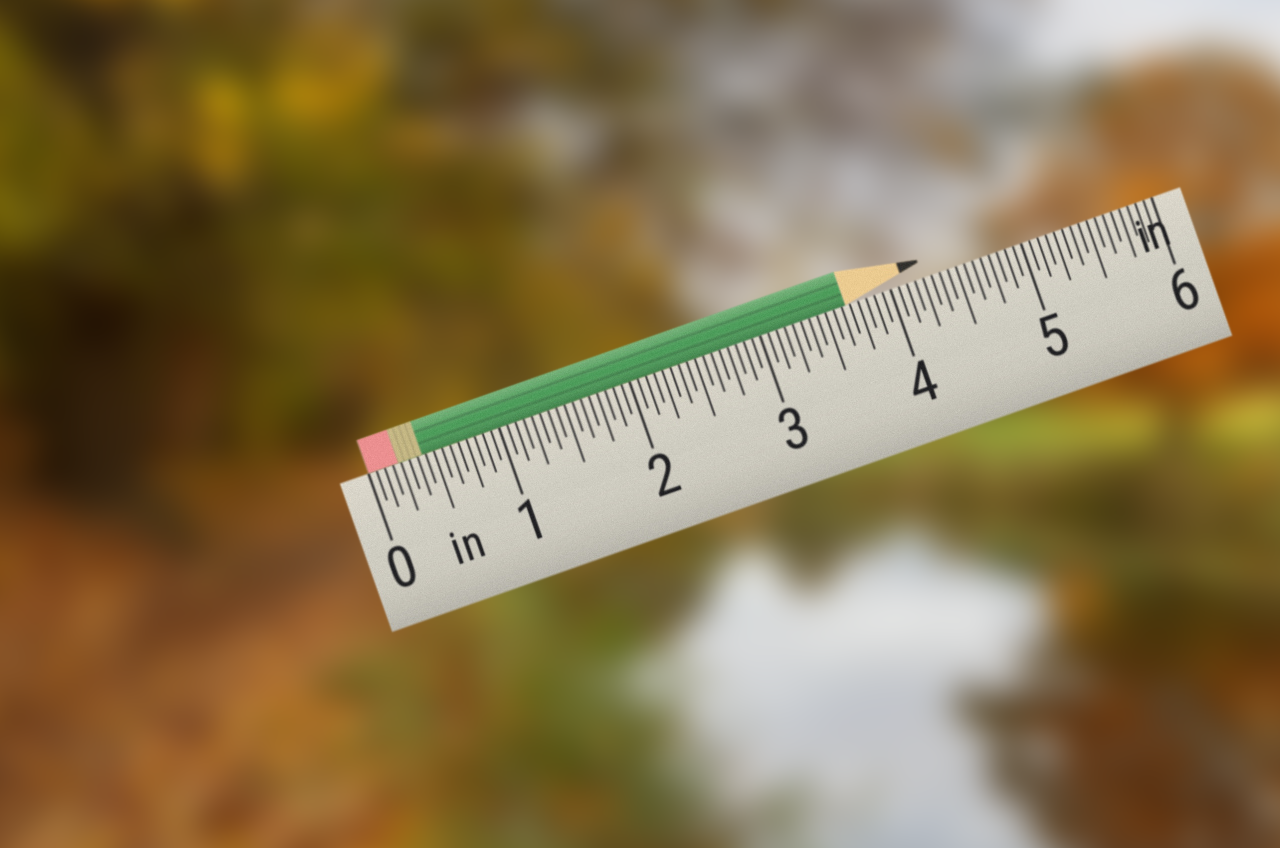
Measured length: 4.25 (in)
